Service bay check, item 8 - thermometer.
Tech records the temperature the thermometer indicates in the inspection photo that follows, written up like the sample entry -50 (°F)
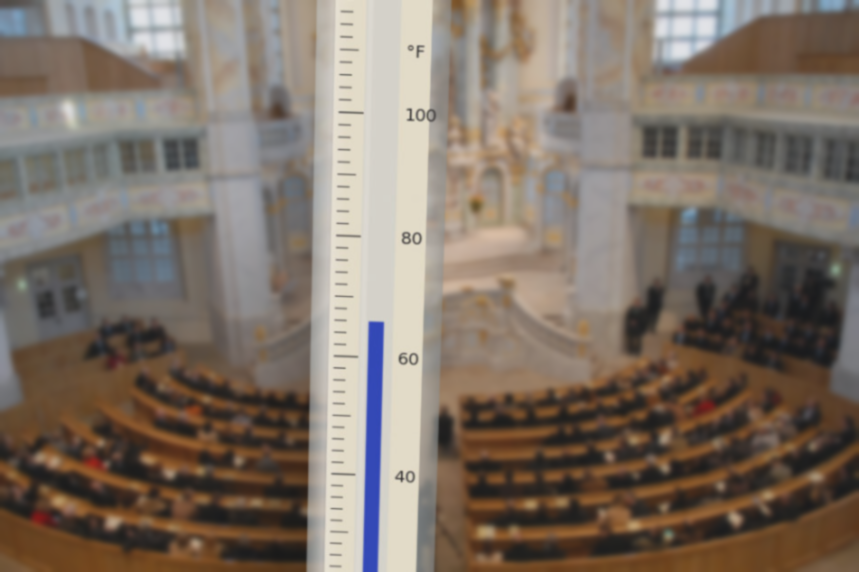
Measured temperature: 66 (°F)
